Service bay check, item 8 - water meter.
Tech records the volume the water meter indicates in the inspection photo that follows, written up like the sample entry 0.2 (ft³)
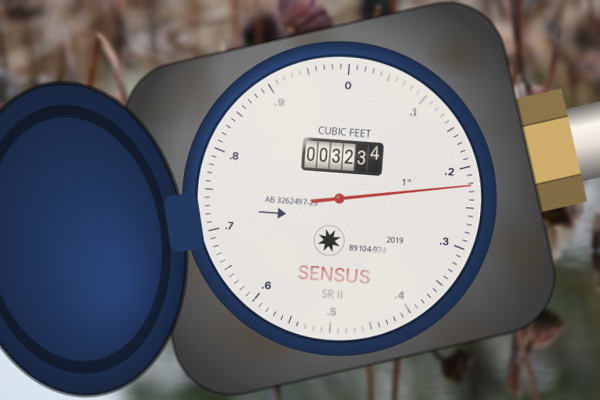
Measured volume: 3234.22 (ft³)
